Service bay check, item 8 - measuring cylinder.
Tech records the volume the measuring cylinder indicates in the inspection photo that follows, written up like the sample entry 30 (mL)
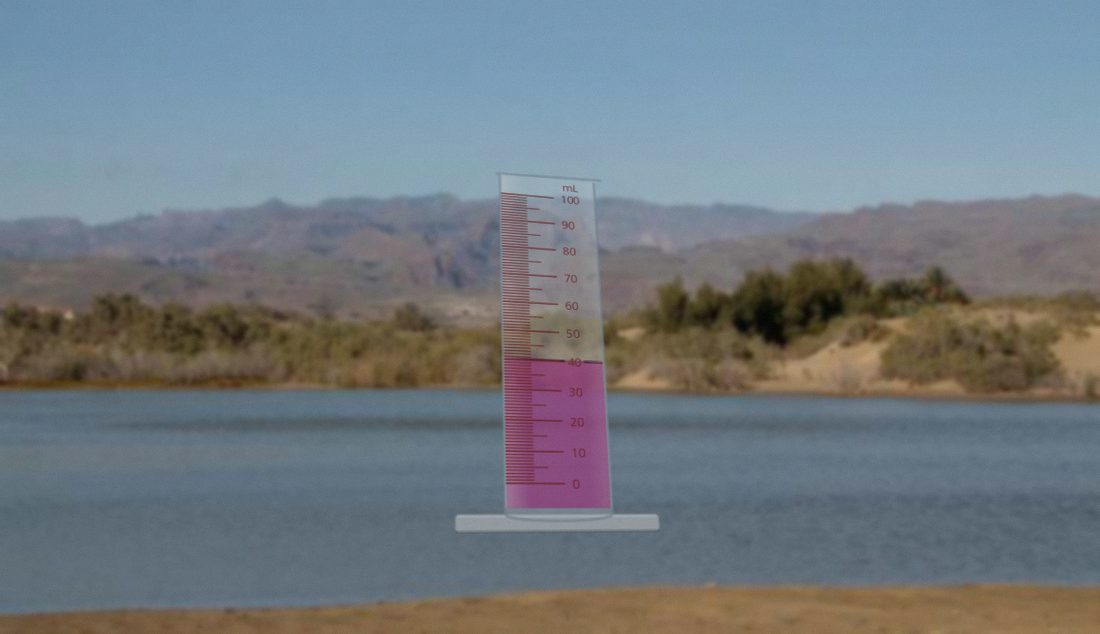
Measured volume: 40 (mL)
